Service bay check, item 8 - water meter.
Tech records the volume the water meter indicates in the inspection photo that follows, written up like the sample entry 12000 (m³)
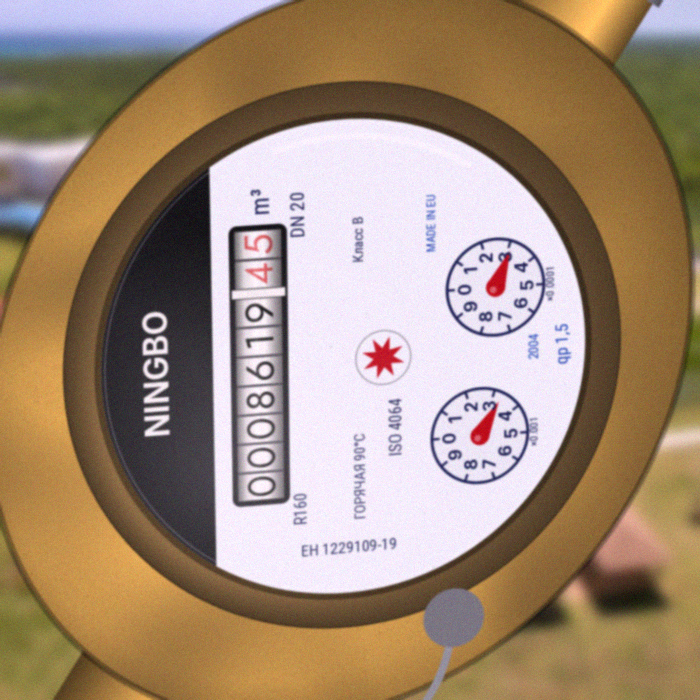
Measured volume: 8619.4533 (m³)
